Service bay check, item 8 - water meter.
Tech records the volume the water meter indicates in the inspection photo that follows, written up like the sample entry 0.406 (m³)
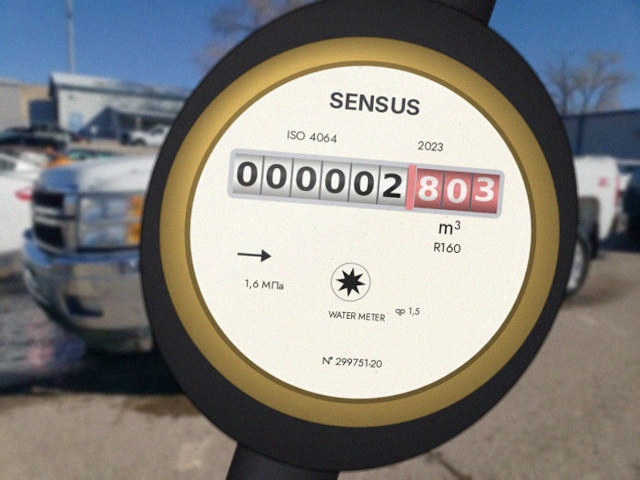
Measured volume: 2.803 (m³)
